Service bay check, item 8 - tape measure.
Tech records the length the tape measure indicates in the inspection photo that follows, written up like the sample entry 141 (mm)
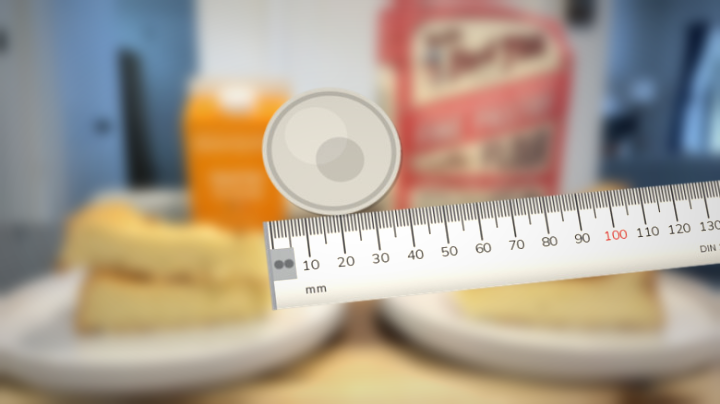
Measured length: 40 (mm)
